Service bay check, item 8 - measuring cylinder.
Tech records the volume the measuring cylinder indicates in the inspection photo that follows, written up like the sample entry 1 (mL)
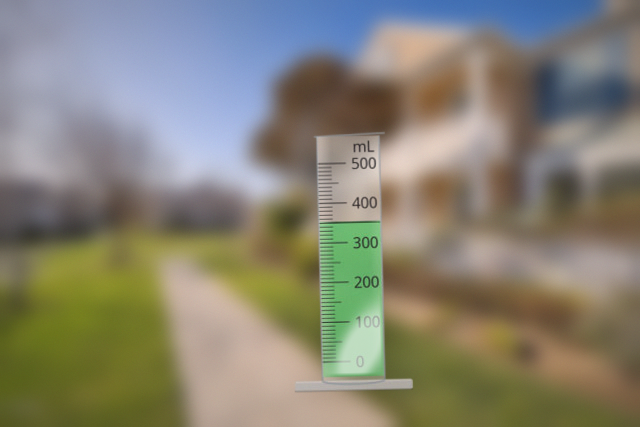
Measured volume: 350 (mL)
